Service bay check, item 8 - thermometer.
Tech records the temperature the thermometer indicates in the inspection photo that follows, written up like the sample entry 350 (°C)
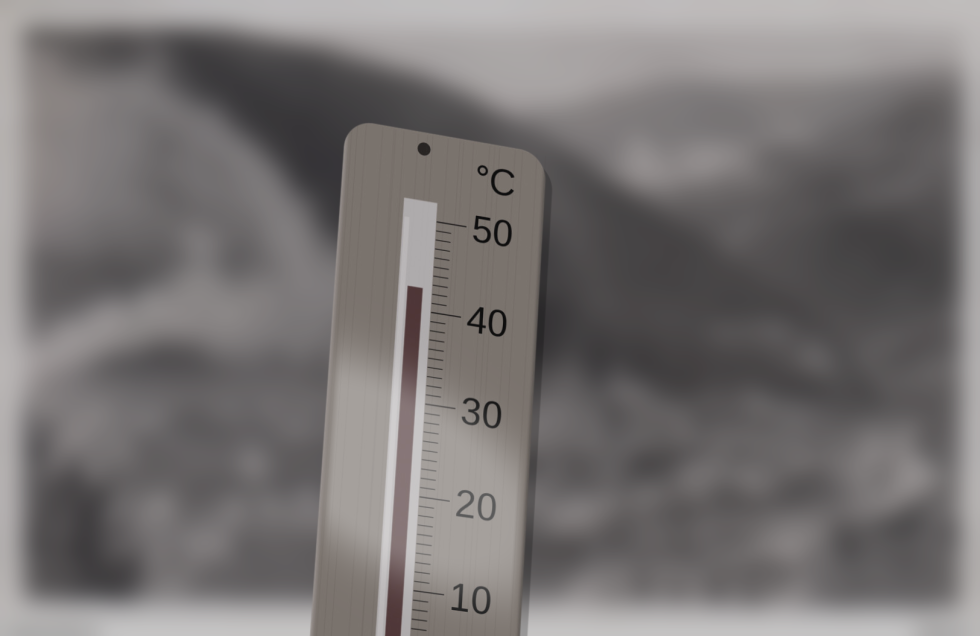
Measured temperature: 42.5 (°C)
